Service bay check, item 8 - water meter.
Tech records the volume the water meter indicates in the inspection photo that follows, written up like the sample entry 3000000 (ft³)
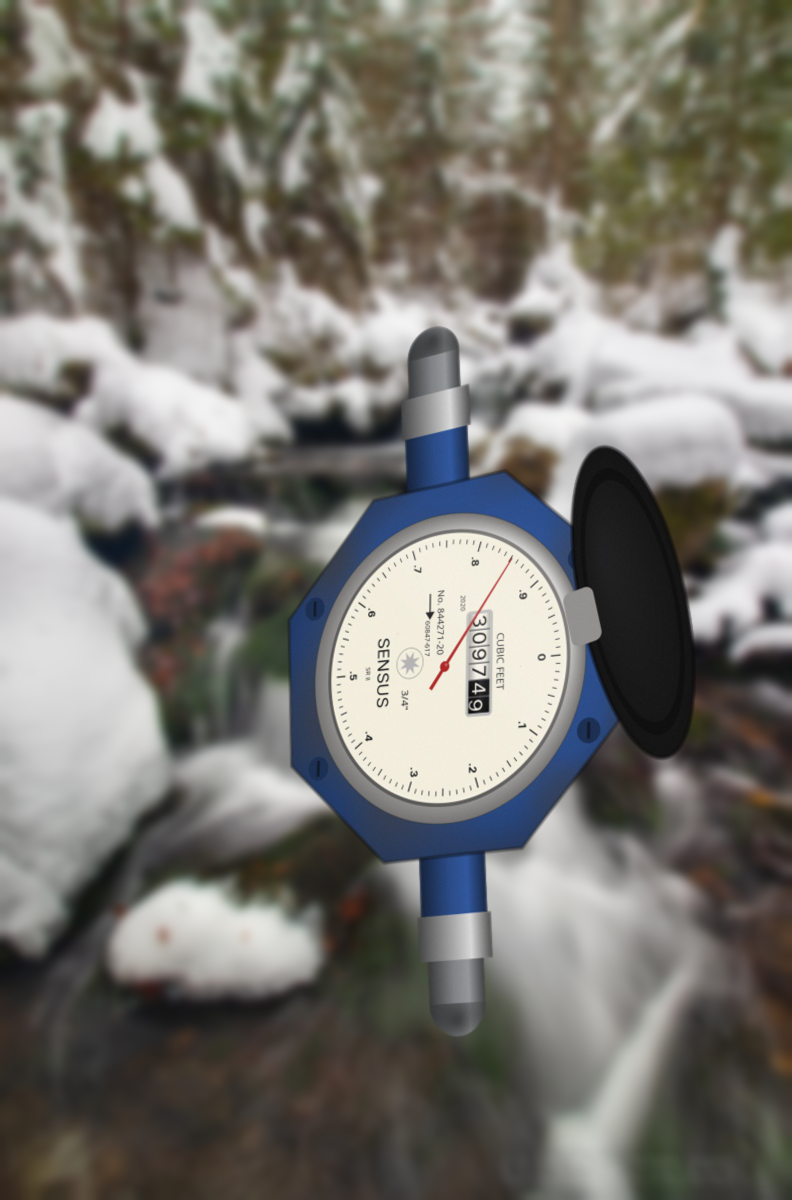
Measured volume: 309748.85 (ft³)
